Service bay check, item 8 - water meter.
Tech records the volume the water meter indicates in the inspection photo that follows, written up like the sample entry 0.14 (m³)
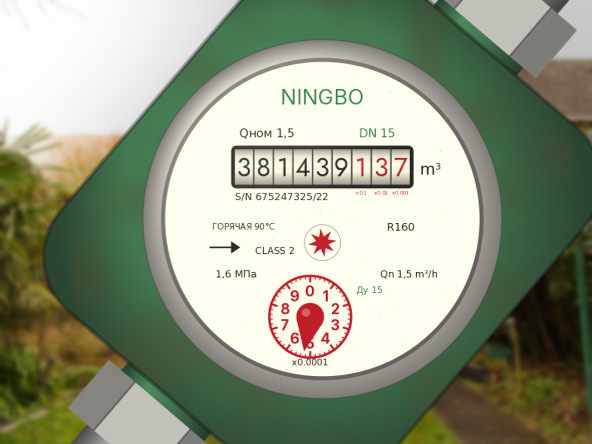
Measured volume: 381439.1375 (m³)
